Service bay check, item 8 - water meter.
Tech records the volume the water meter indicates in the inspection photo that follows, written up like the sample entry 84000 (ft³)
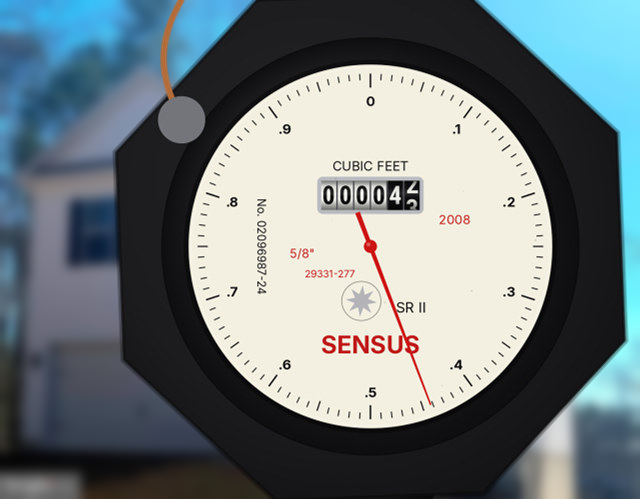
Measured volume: 42.44 (ft³)
